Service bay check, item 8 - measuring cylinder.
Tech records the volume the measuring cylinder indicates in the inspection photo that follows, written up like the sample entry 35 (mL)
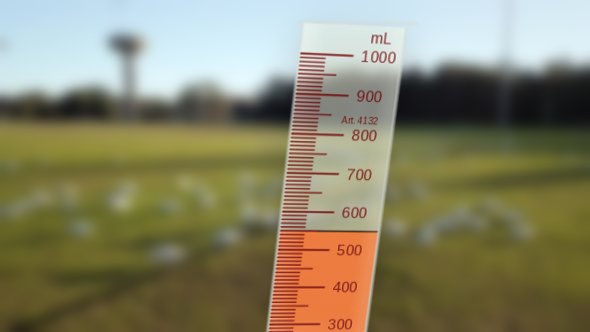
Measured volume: 550 (mL)
